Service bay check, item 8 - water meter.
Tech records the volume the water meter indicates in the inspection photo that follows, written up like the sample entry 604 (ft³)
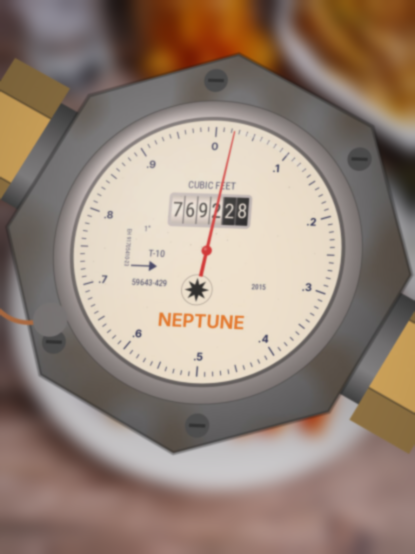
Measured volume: 769228.02 (ft³)
